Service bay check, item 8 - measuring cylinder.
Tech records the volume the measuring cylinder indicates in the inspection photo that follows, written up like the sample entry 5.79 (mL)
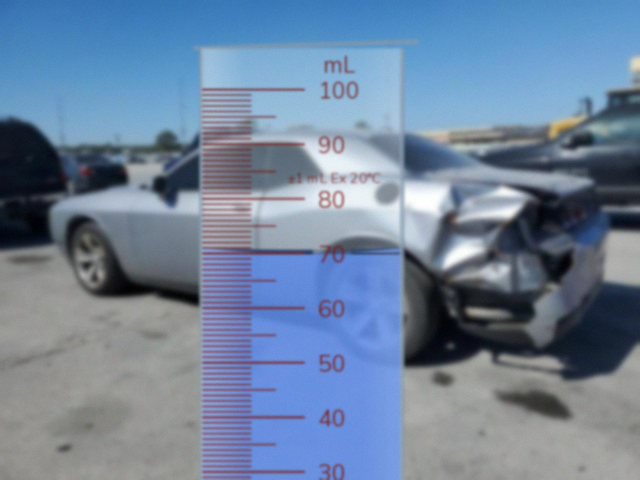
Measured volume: 70 (mL)
